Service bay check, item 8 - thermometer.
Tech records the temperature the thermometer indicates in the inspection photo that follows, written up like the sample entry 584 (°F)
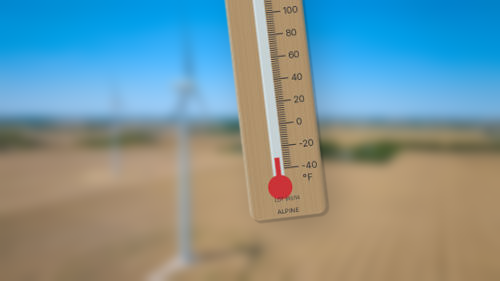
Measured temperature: -30 (°F)
